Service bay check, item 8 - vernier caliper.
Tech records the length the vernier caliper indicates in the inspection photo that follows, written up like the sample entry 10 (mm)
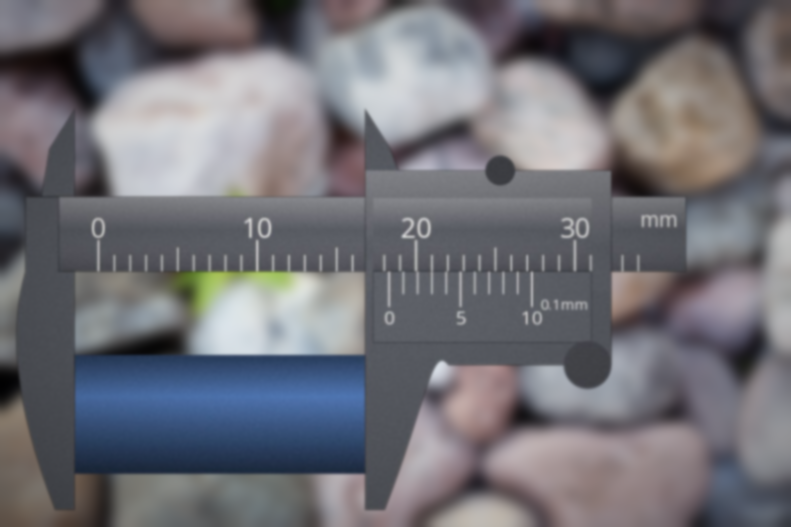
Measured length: 18.3 (mm)
